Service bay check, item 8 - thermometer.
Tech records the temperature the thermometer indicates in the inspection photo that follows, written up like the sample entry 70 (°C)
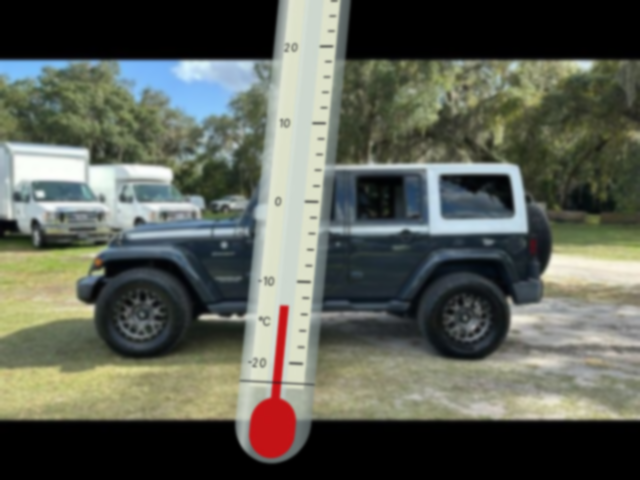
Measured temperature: -13 (°C)
